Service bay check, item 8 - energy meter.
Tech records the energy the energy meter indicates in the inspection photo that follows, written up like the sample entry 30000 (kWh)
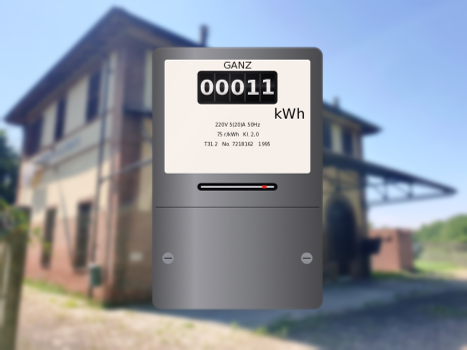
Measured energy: 11 (kWh)
